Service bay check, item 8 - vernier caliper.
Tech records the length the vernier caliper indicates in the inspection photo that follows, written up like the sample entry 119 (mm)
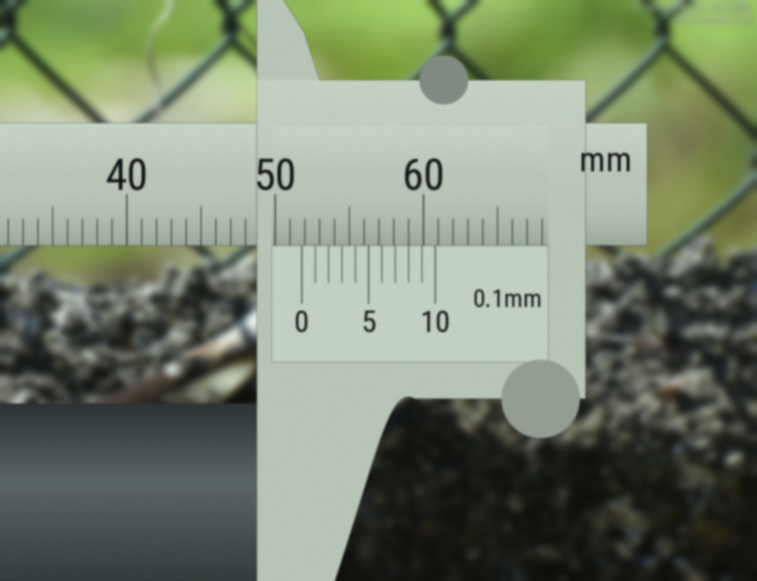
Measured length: 51.8 (mm)
